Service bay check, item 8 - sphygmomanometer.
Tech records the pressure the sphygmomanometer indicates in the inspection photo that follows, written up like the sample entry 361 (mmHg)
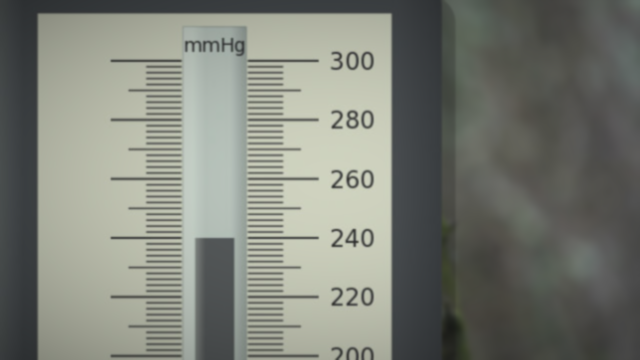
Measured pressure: 240 (mmHg)
